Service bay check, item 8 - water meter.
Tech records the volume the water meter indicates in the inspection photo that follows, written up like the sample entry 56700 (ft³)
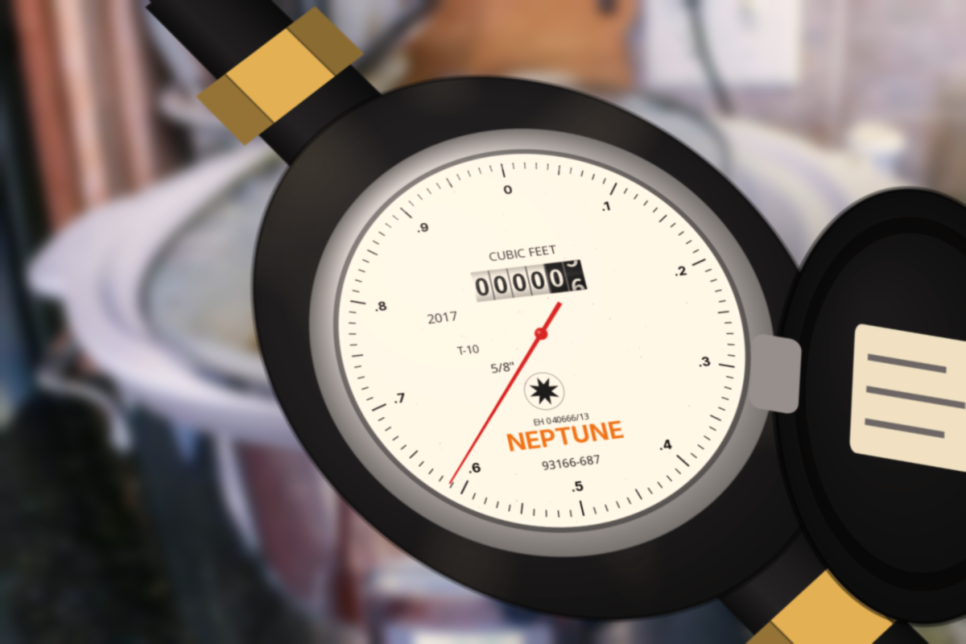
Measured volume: 5.61 (ft³)
